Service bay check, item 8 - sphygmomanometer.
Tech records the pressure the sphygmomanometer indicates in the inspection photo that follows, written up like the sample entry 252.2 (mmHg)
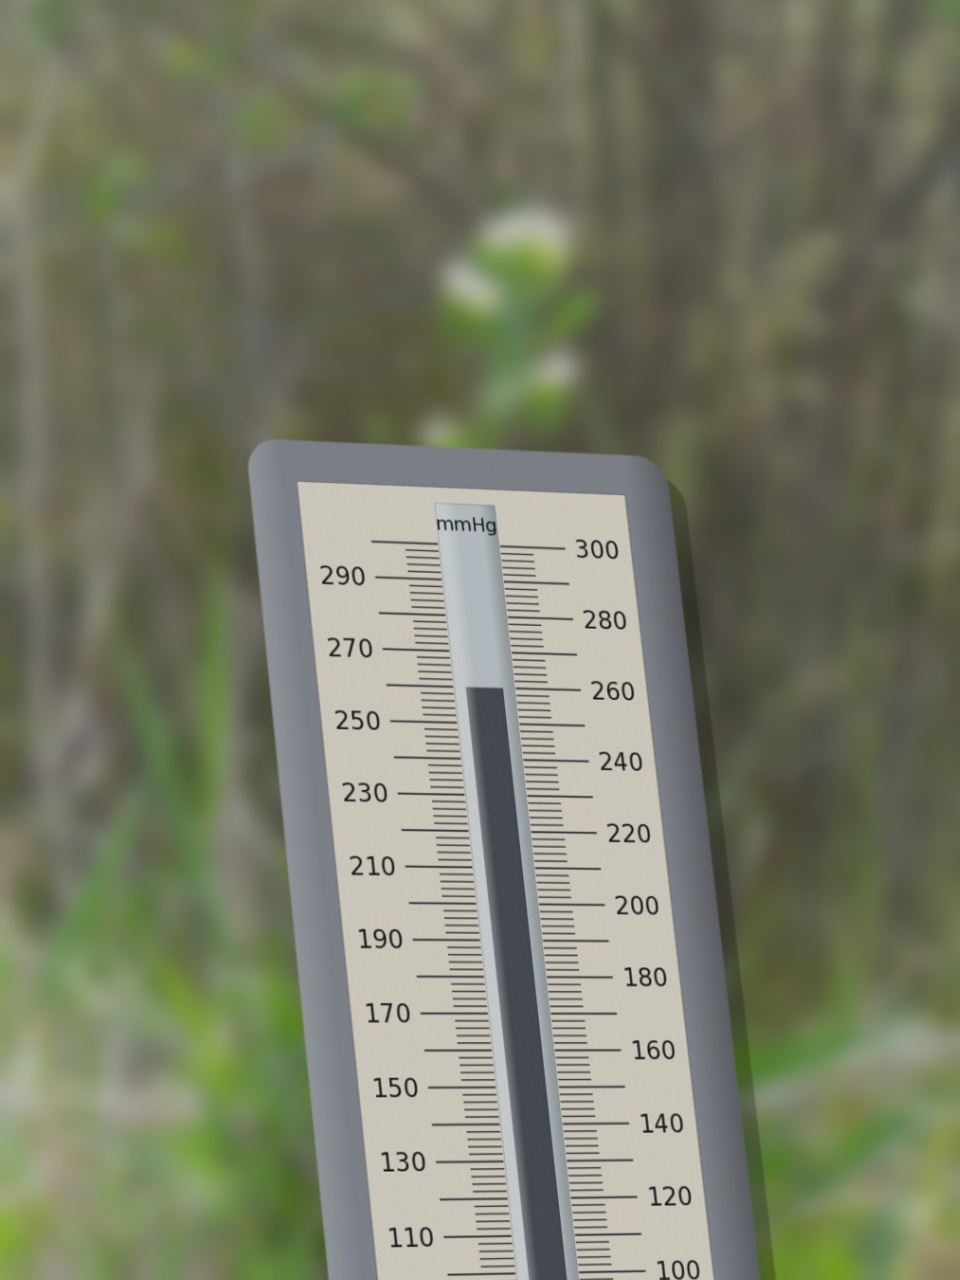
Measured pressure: 260 (mmHg)
